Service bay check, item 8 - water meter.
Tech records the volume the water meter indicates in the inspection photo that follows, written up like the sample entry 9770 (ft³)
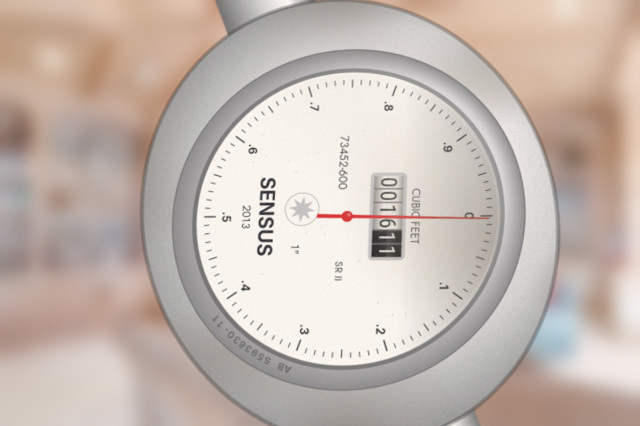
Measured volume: 1611.00 (ft³)
